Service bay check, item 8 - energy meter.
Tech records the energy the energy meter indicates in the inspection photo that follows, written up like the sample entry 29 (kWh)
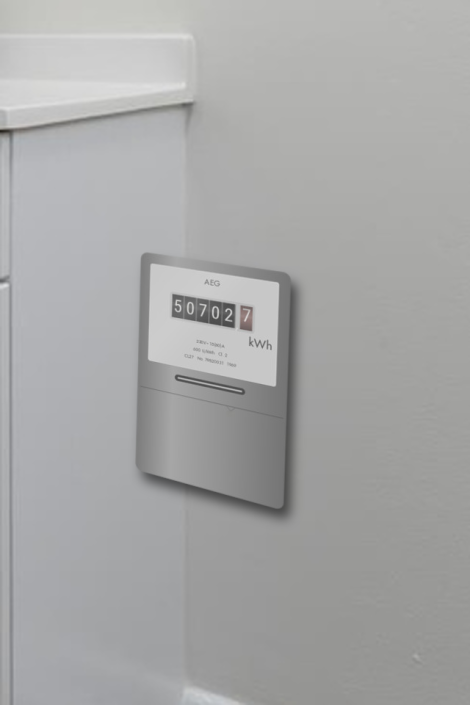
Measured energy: 50702.7 (kWh)
